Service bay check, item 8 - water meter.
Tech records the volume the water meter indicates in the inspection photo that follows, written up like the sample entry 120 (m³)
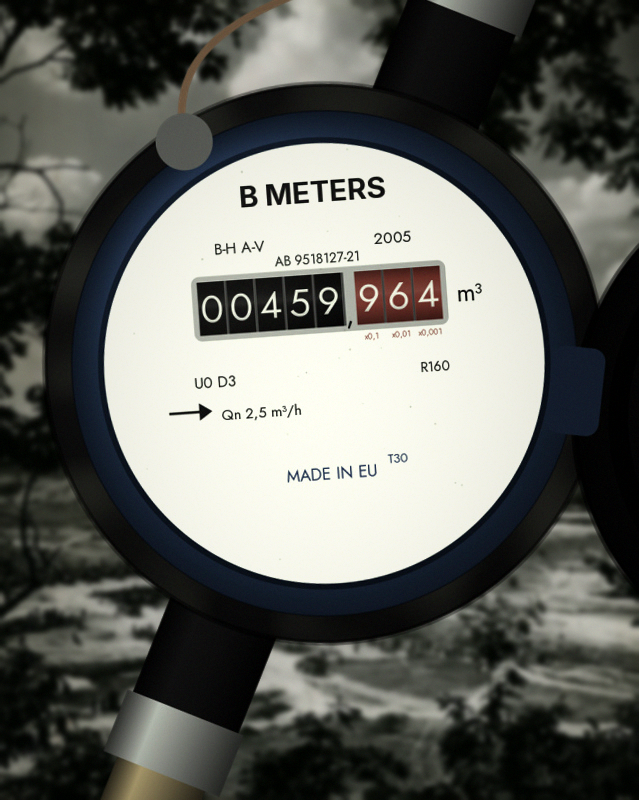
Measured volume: 459.964 (m³)
